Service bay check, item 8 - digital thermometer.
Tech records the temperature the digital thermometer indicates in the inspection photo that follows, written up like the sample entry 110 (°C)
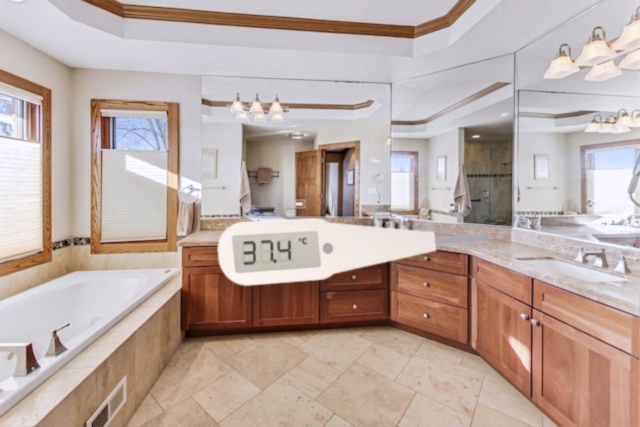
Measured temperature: 37.4 (°C)
